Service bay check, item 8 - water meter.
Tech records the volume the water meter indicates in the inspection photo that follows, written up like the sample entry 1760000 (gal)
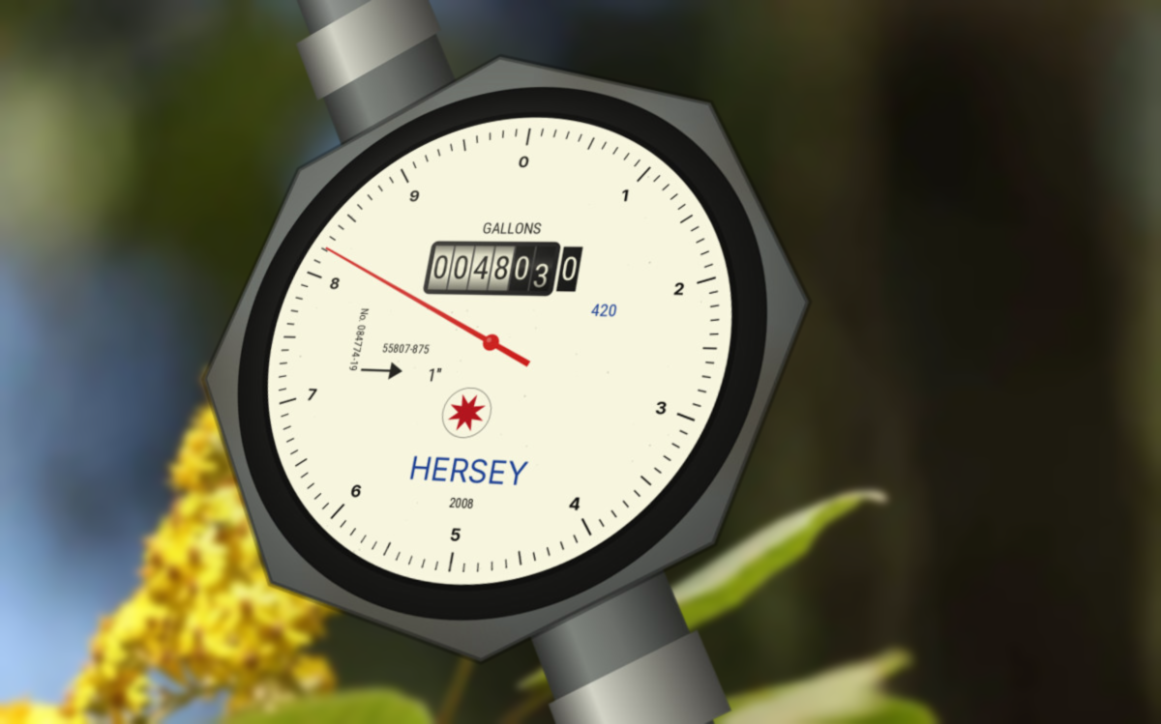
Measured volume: 48028.2 (gal)
